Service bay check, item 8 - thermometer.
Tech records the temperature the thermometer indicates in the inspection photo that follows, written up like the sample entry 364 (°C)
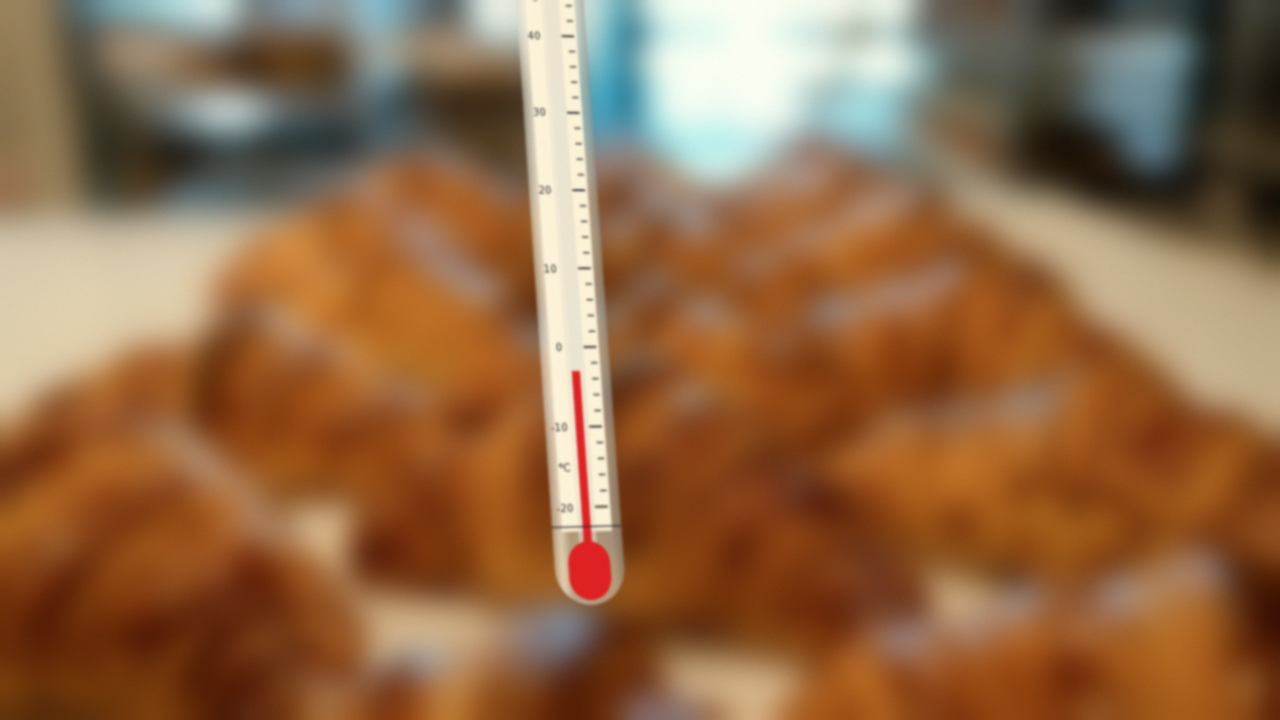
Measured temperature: -3 (°C)
